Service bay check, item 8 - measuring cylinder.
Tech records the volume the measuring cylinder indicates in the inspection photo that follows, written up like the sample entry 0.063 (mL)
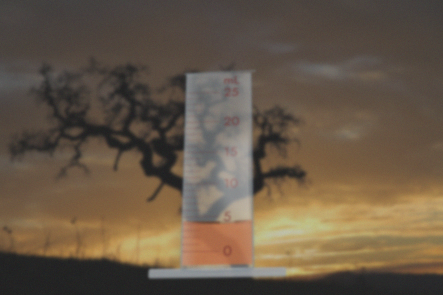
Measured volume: 4 (mL)
